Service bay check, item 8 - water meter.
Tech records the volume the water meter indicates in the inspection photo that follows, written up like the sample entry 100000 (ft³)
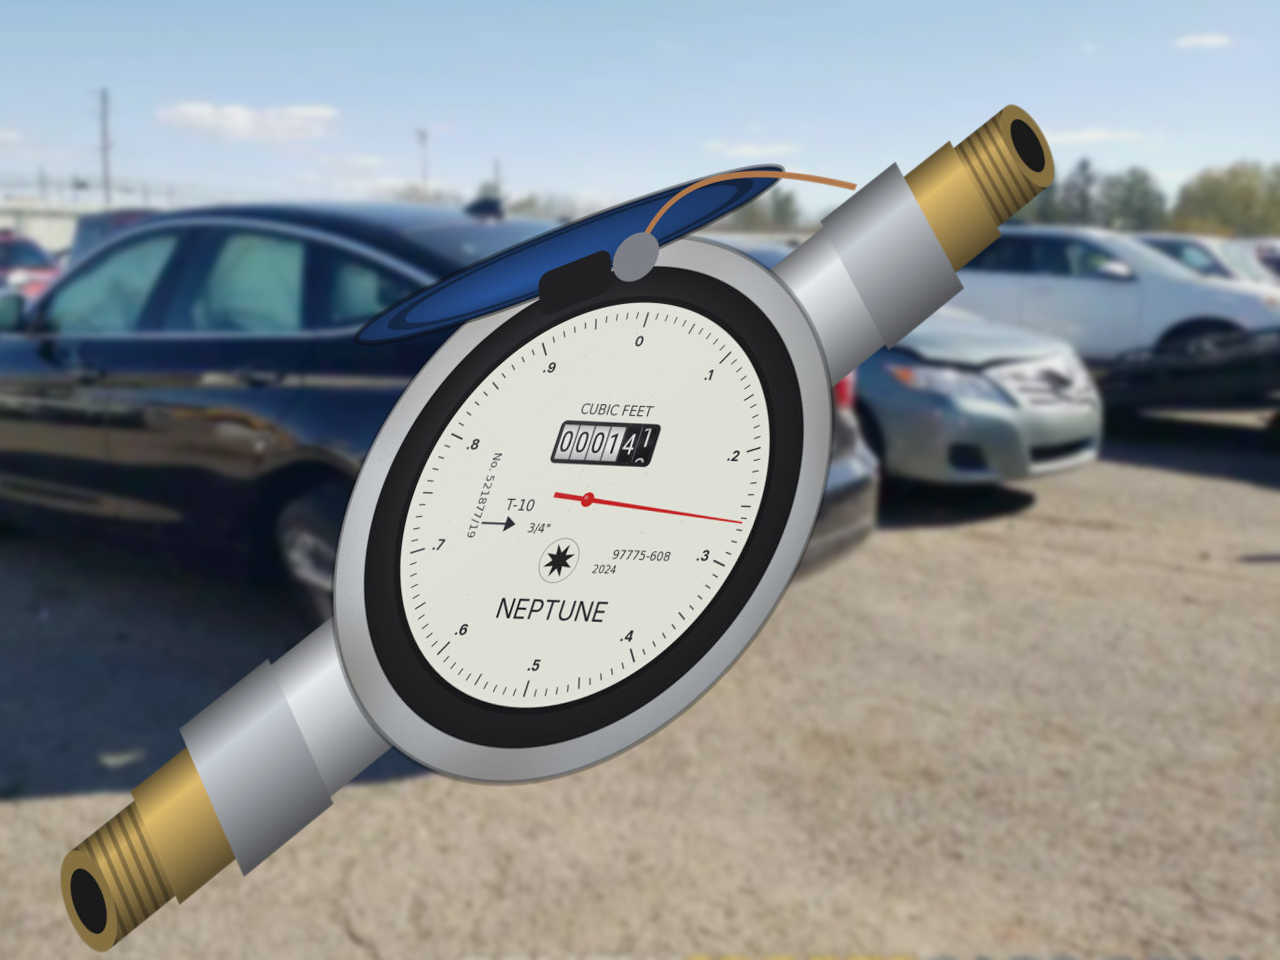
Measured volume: 141.26 (ft³)
